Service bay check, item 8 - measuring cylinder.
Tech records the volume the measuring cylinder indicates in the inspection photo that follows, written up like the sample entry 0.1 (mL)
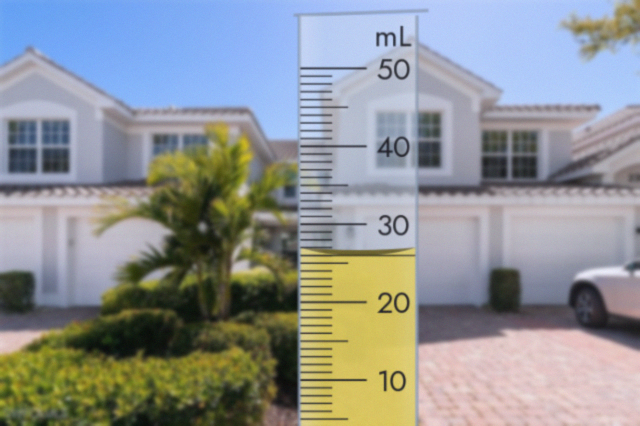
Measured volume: 26 (mL)
